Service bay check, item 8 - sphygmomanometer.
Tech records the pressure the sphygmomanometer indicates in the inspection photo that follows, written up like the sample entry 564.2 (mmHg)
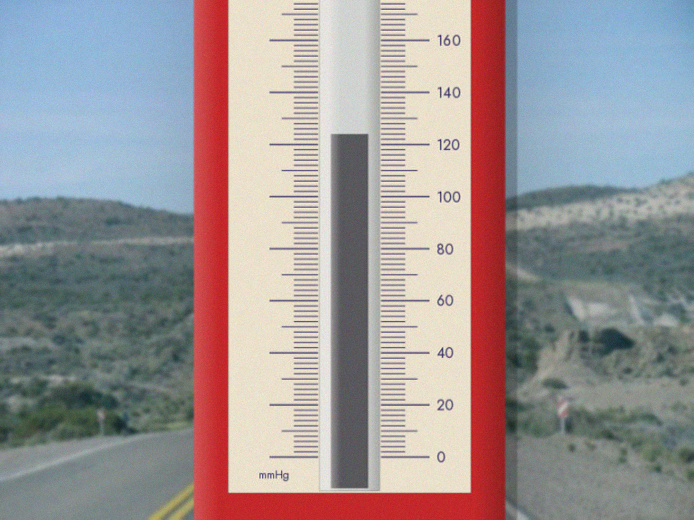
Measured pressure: 124 (mmHg)
